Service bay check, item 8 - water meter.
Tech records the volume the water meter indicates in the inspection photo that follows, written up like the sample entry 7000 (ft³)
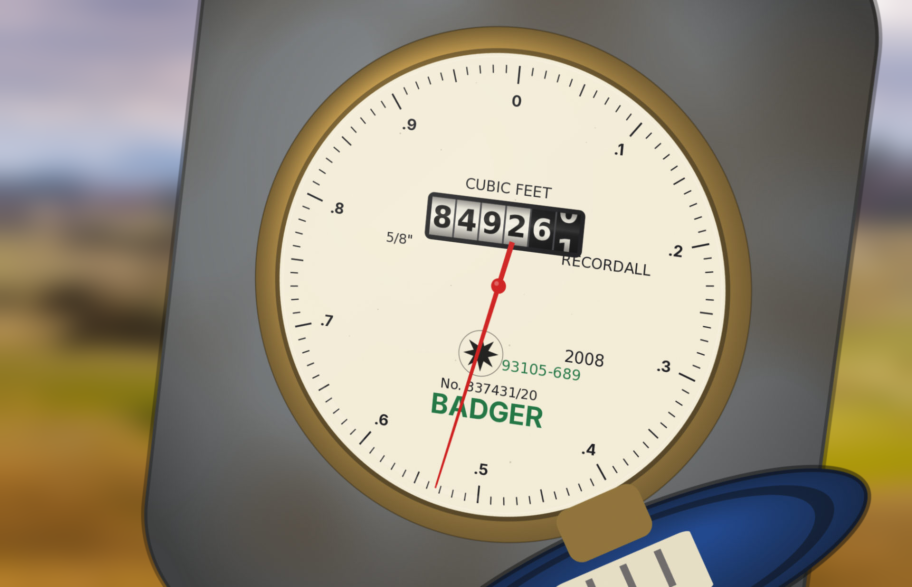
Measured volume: 849260.53 (ft³)
